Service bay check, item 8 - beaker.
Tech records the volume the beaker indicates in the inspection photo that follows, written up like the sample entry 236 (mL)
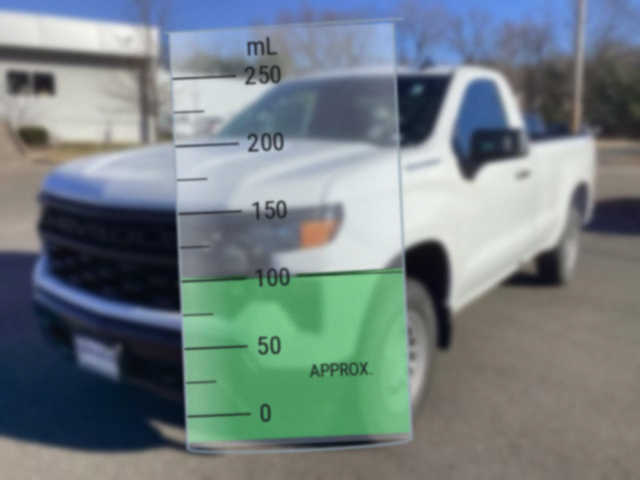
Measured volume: 100 (mL)
